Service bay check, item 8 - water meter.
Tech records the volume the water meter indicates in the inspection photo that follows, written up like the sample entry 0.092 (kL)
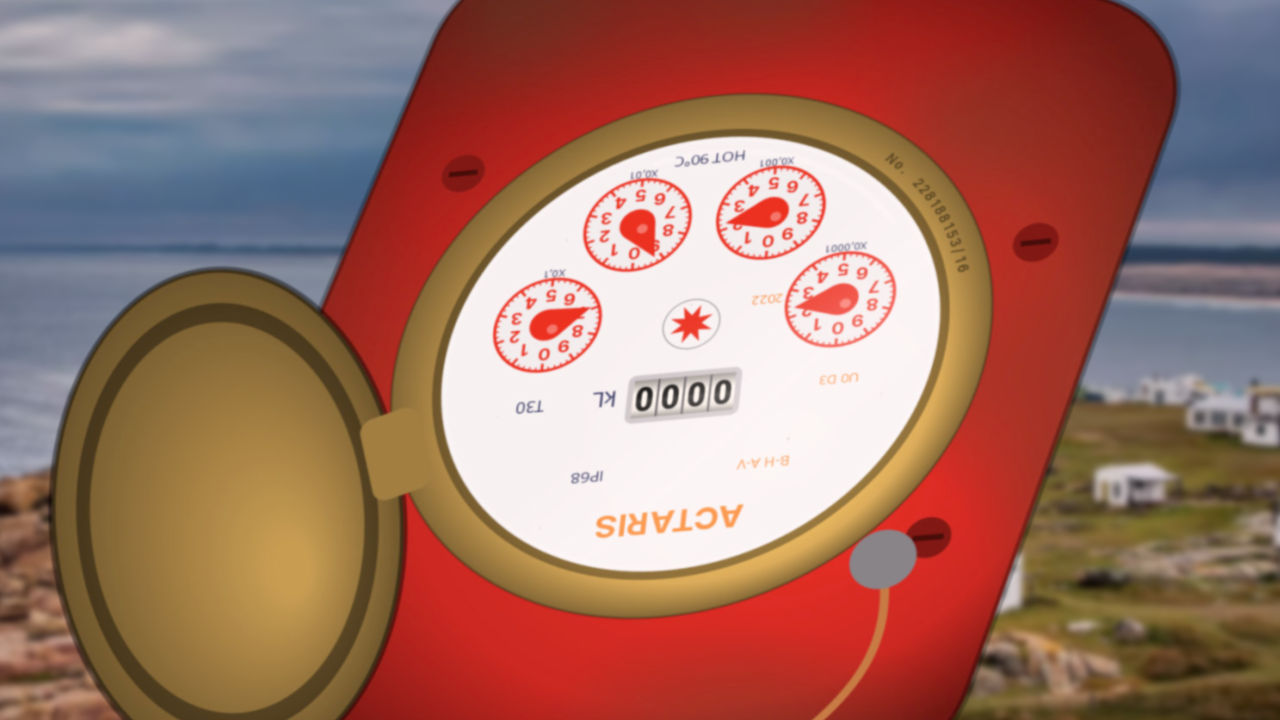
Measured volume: 0.6922 (kL)
